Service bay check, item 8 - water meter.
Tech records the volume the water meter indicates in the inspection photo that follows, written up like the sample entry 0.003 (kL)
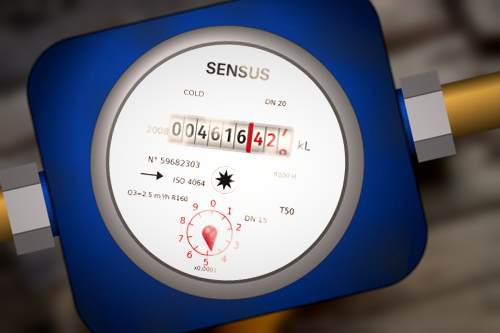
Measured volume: 4616.4274 (kL)
